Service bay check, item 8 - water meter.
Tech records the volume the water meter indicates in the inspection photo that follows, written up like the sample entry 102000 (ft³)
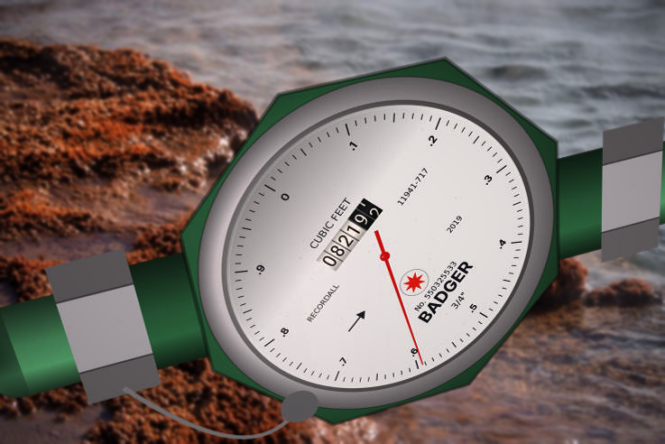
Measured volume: 82191.59 (ft³)
